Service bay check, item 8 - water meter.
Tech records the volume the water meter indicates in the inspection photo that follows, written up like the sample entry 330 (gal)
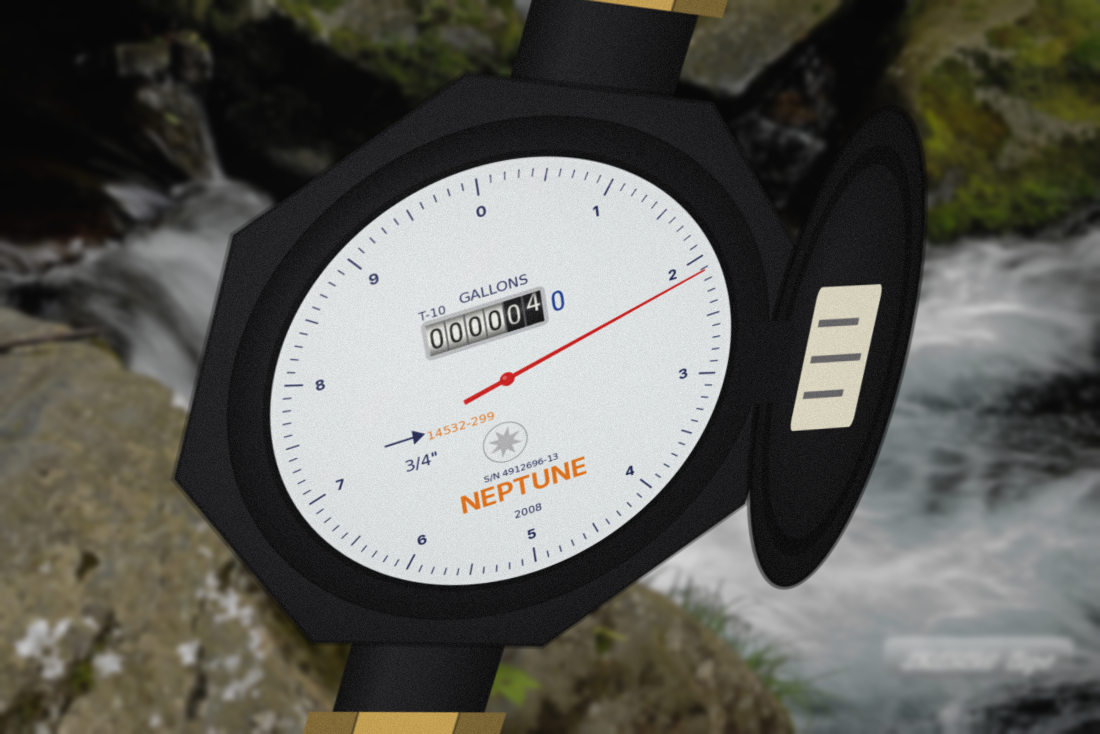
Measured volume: 42.1 (gal)
